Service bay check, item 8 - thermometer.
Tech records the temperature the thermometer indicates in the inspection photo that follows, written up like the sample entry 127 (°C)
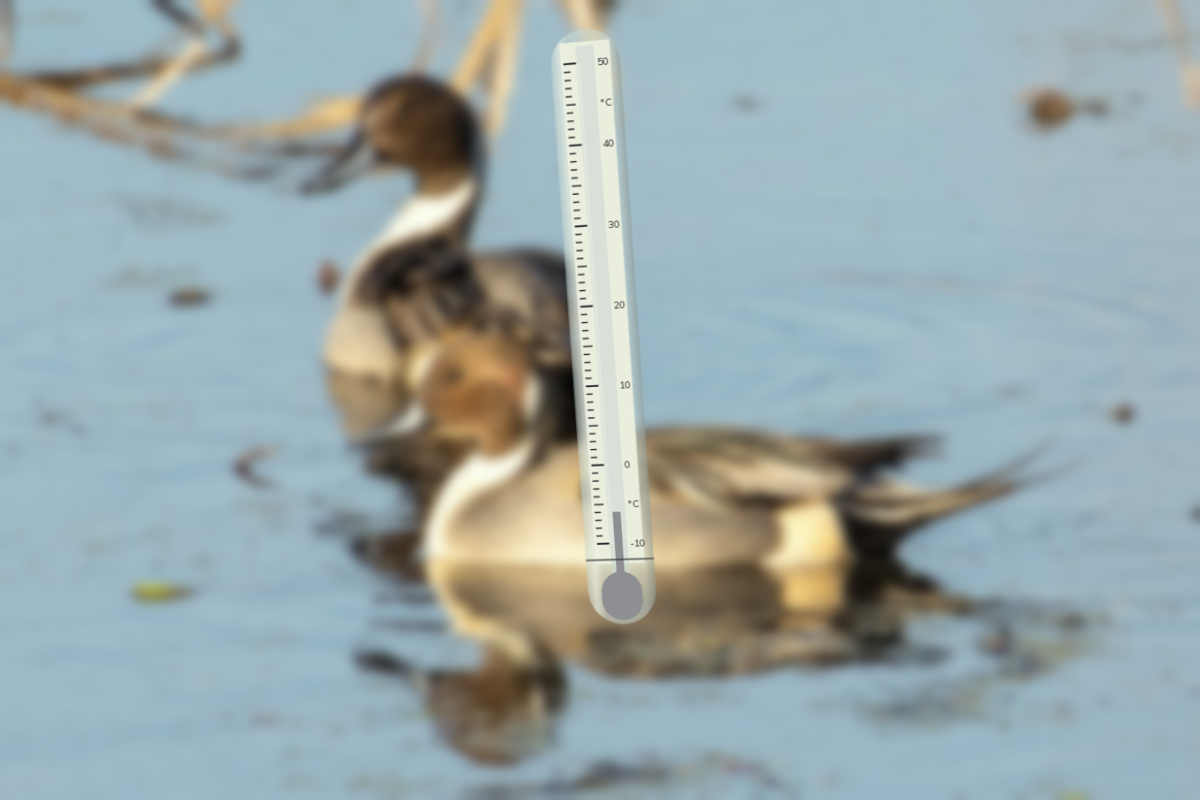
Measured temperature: -6 (°C)
